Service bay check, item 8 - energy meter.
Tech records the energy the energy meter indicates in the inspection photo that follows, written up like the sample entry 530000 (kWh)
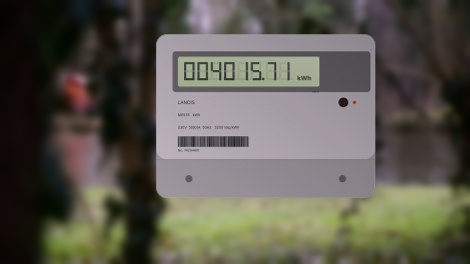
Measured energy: 4015.71 (kWh)
